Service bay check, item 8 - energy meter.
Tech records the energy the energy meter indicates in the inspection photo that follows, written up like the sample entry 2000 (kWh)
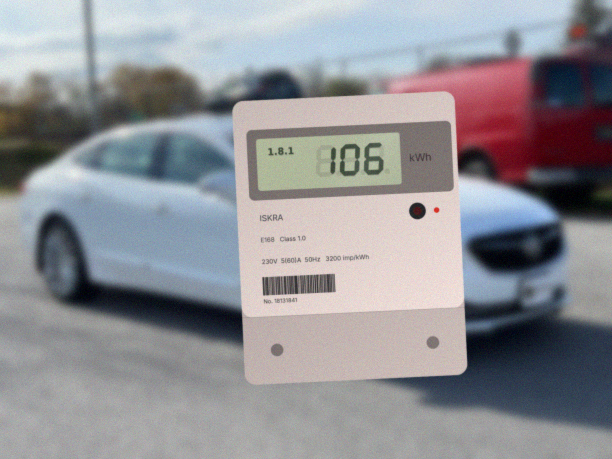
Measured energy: 106 (kWh)
